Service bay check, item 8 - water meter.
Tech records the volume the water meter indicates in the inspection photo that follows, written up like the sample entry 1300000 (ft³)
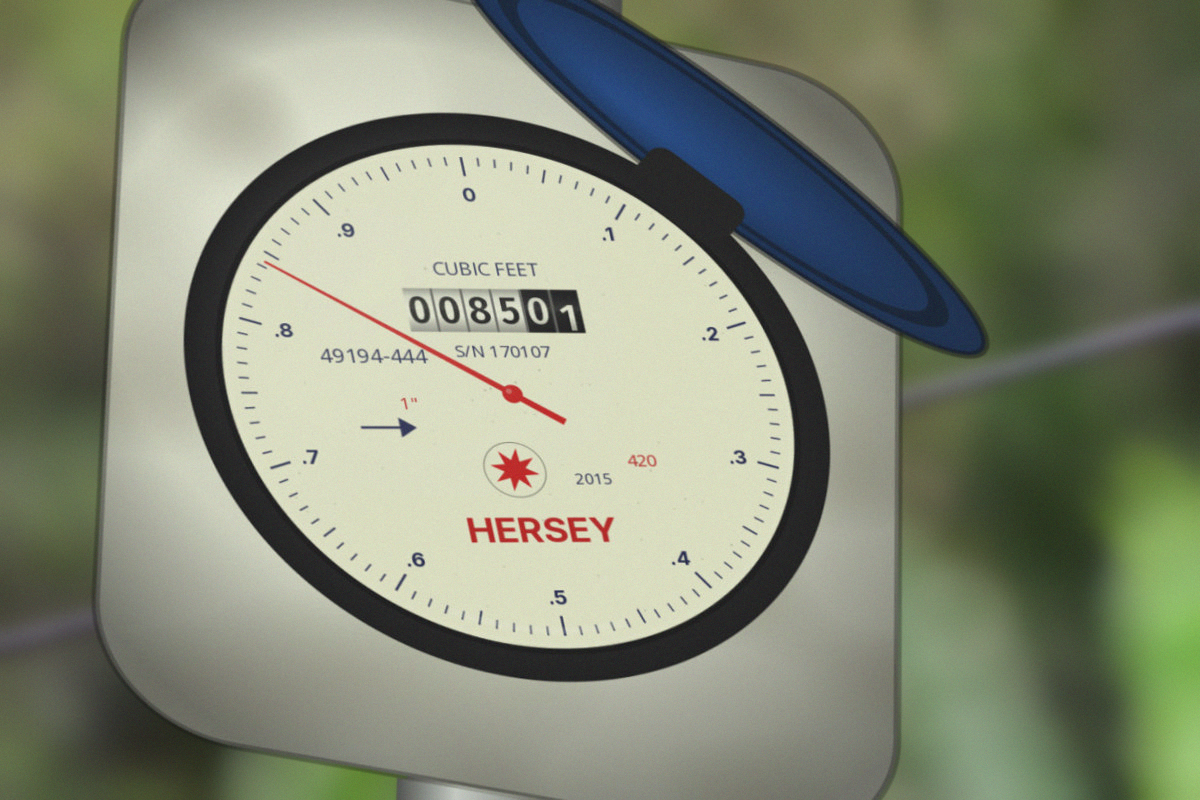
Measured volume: 8500.84 (ft³)
